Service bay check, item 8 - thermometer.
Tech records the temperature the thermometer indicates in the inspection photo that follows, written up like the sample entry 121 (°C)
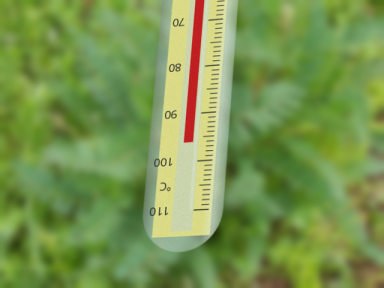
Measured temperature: 96 (°C)
